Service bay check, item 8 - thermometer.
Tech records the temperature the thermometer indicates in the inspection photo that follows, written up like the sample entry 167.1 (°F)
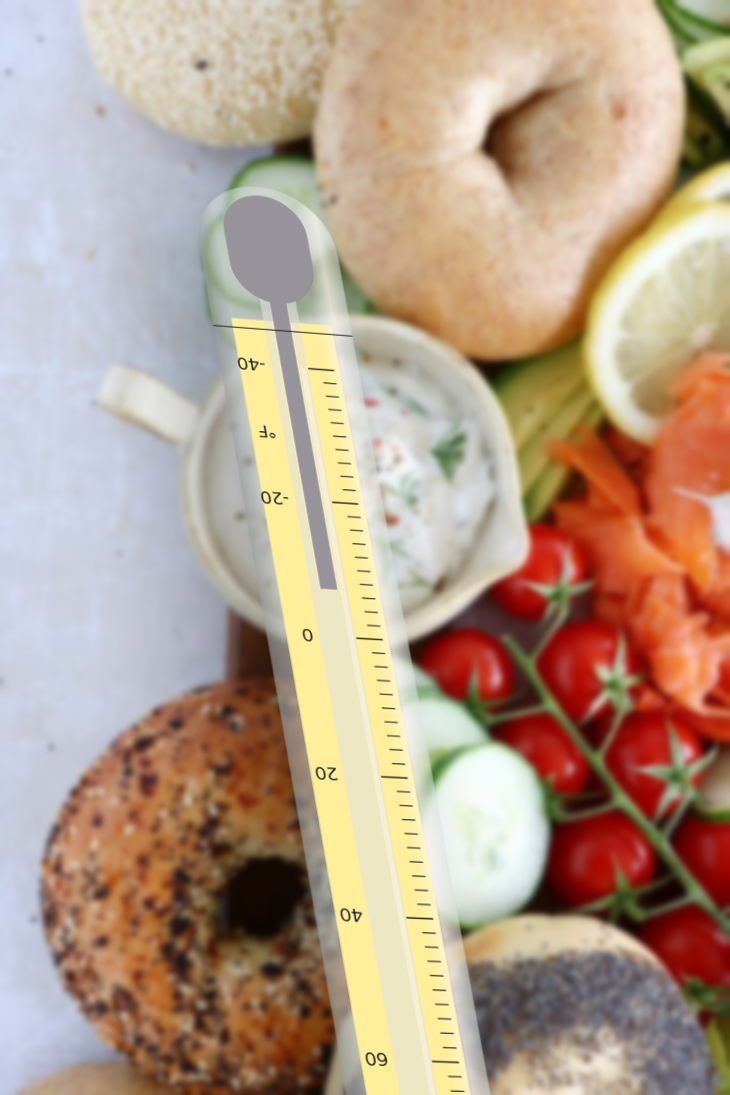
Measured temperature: -7 (°F)
